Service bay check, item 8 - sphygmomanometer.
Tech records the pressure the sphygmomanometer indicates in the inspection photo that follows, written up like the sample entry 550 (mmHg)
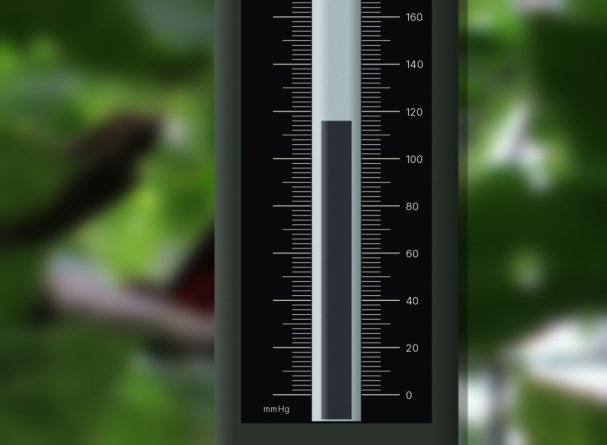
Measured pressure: 116 (mmHg)
